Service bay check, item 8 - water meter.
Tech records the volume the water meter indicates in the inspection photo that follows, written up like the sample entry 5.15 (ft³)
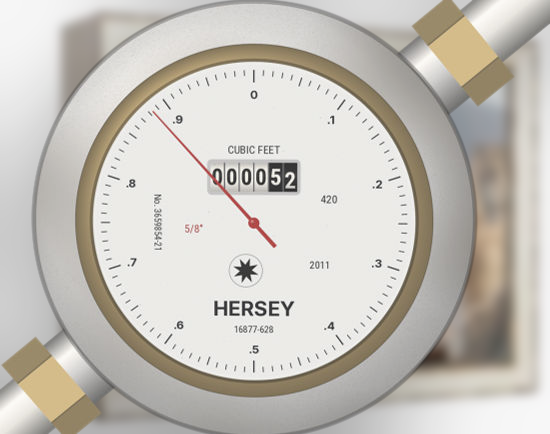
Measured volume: 51.88 (ft³)
